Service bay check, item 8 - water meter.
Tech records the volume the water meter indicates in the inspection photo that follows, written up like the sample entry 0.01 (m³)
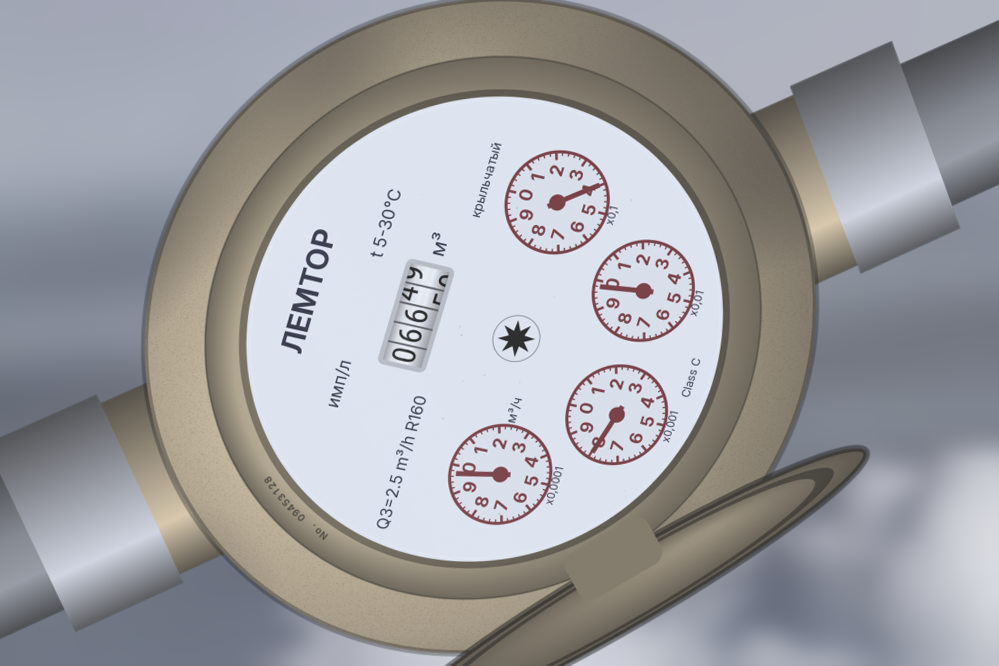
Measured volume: 6649.3979 (m³)
